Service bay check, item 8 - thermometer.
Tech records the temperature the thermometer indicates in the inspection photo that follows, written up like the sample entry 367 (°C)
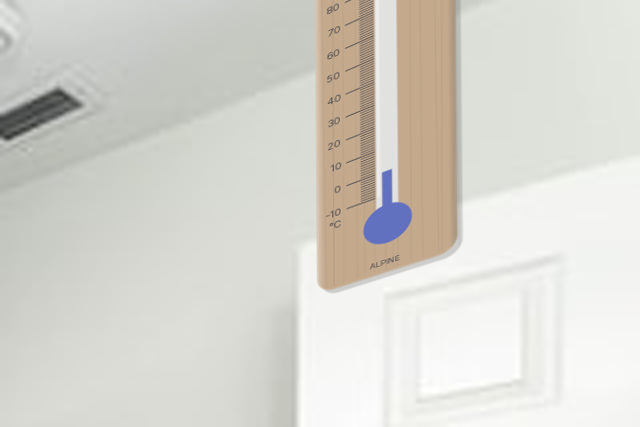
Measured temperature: 0 (°C)
